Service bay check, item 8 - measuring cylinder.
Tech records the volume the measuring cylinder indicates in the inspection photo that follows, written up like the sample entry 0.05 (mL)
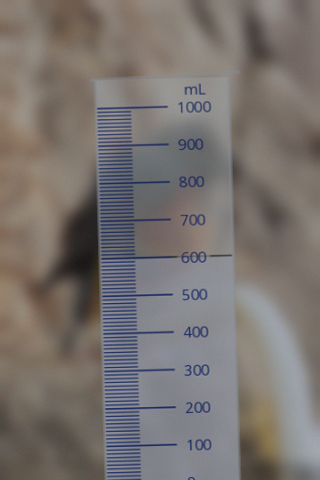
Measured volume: 600 (mL)
